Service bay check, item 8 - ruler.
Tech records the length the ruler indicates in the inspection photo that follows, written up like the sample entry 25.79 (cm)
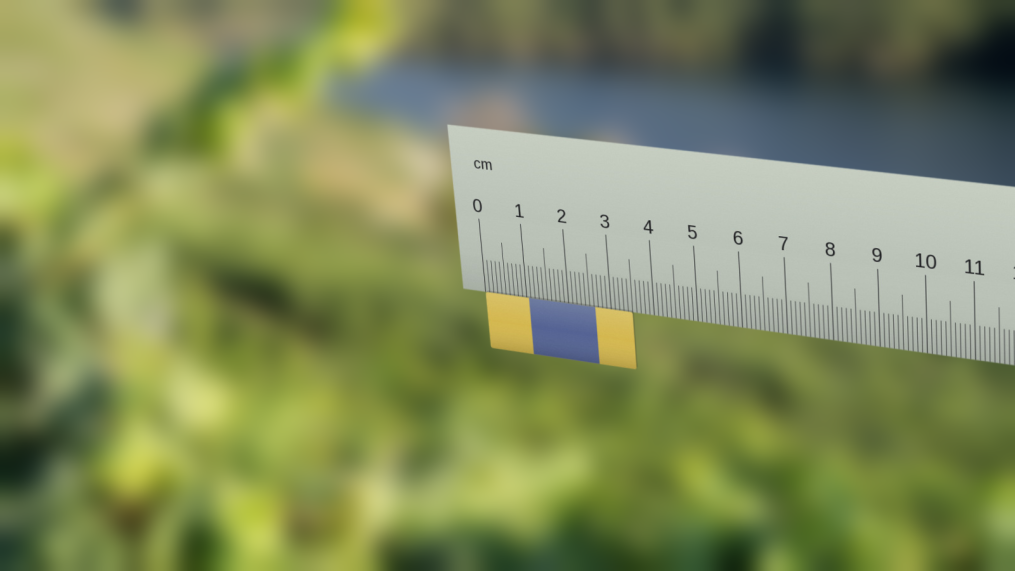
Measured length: 3.5 (cm)
